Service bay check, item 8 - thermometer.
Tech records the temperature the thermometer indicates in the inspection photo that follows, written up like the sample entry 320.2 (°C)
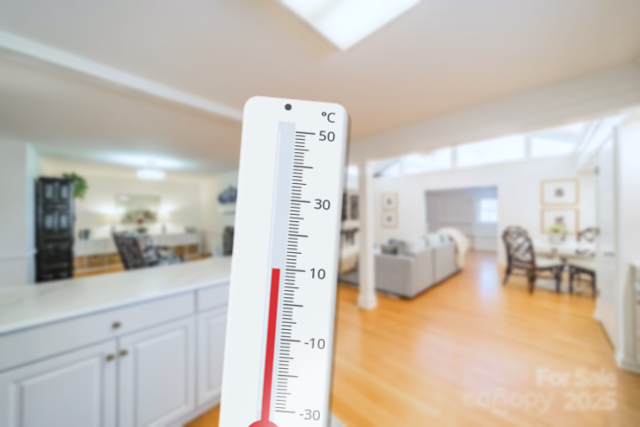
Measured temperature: 10 (°C)
